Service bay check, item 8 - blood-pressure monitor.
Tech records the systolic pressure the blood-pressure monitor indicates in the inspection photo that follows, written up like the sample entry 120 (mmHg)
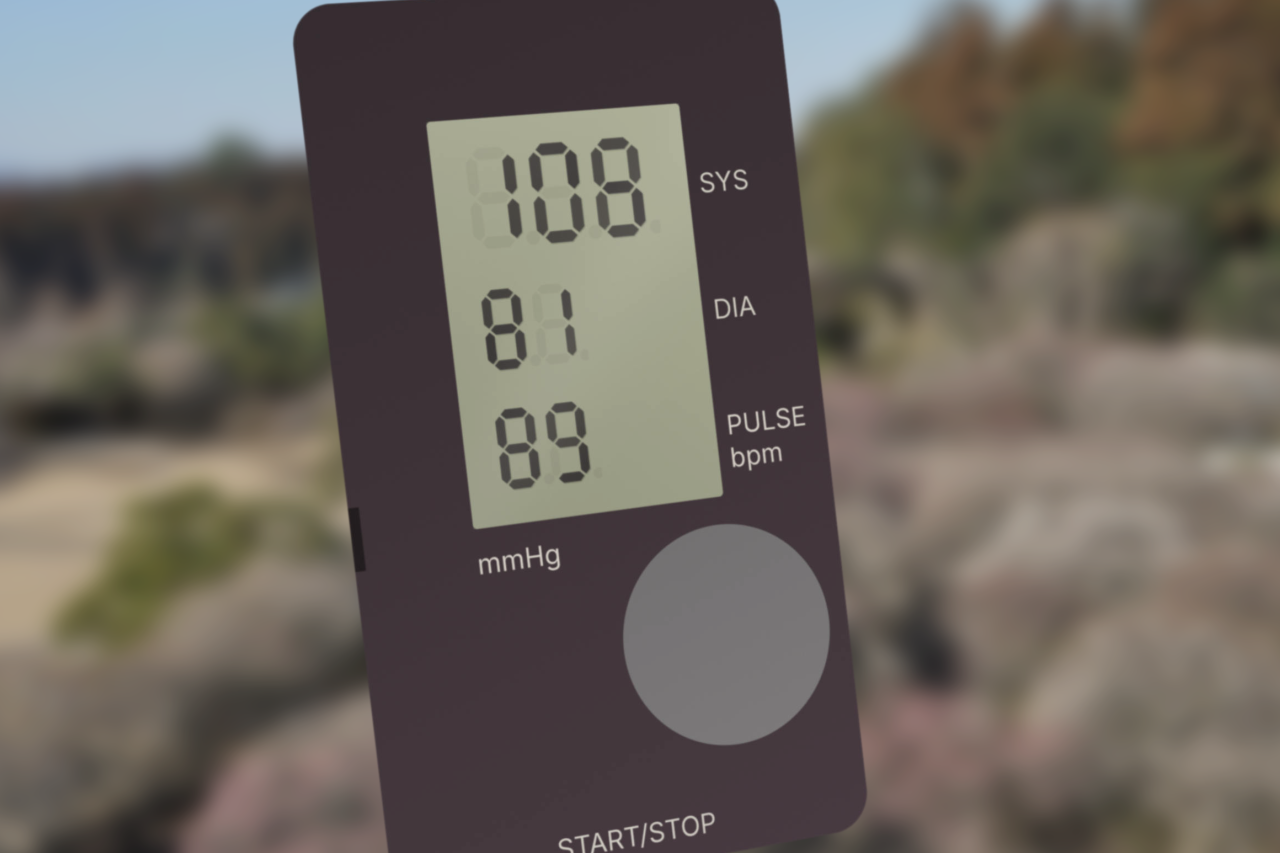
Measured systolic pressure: 108 (mmHg)
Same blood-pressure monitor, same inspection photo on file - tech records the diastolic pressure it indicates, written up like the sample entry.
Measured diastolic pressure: 81 (mmHg)
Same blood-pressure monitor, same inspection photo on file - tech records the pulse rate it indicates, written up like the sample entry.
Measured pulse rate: 89 (bpm)
